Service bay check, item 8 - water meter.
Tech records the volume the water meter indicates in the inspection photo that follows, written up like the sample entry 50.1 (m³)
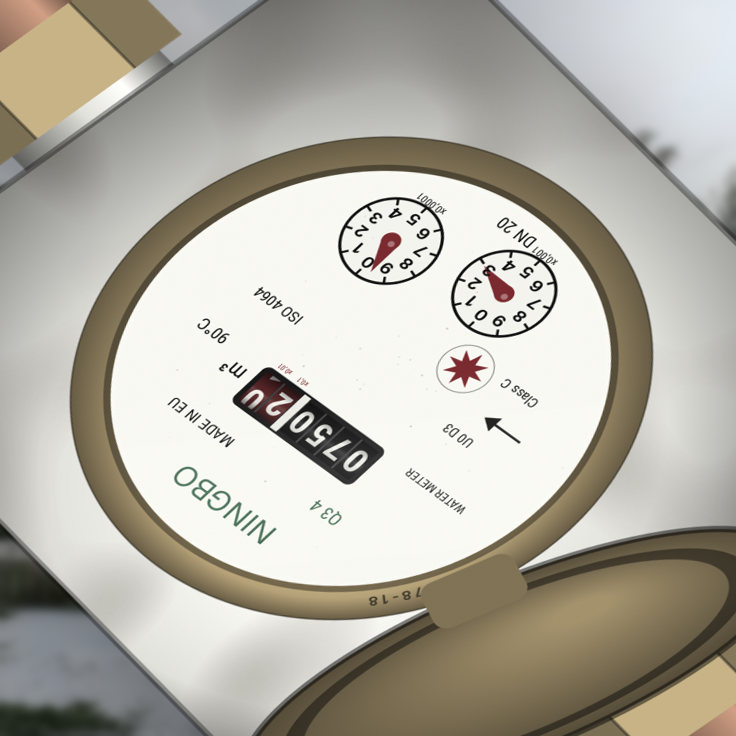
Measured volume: 750.2029 (m³)
